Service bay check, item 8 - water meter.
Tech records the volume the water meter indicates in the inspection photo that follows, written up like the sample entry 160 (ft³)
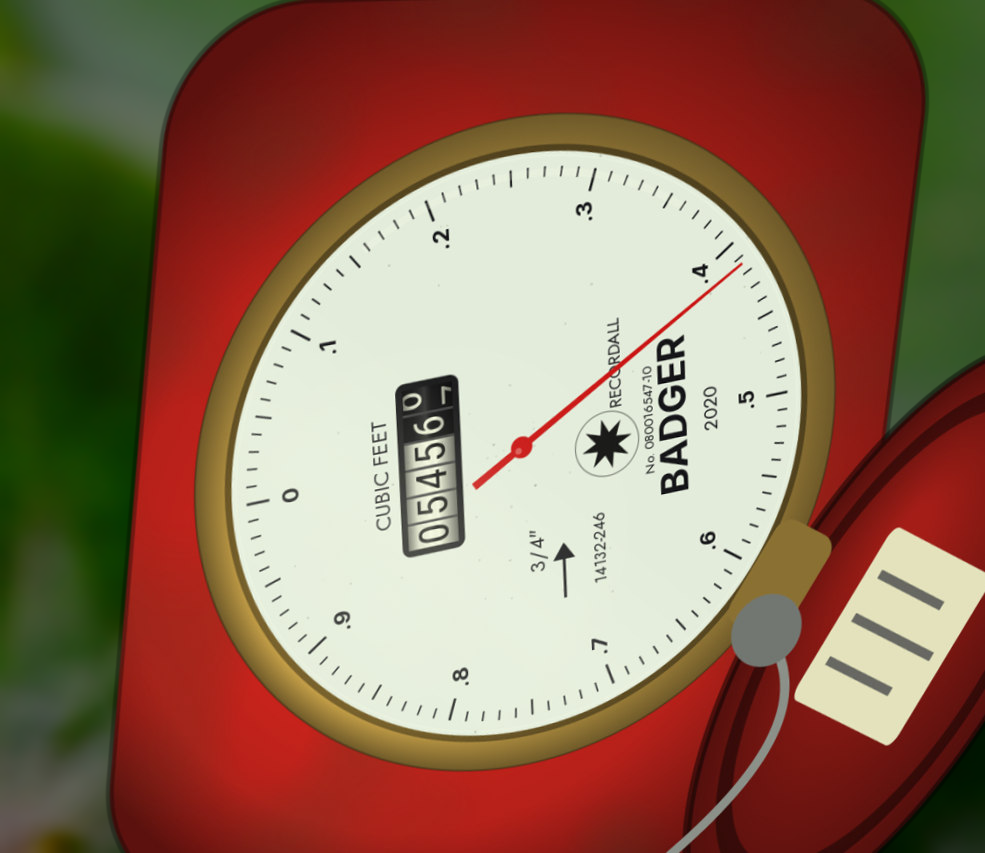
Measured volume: 54566.41 (ft³)
